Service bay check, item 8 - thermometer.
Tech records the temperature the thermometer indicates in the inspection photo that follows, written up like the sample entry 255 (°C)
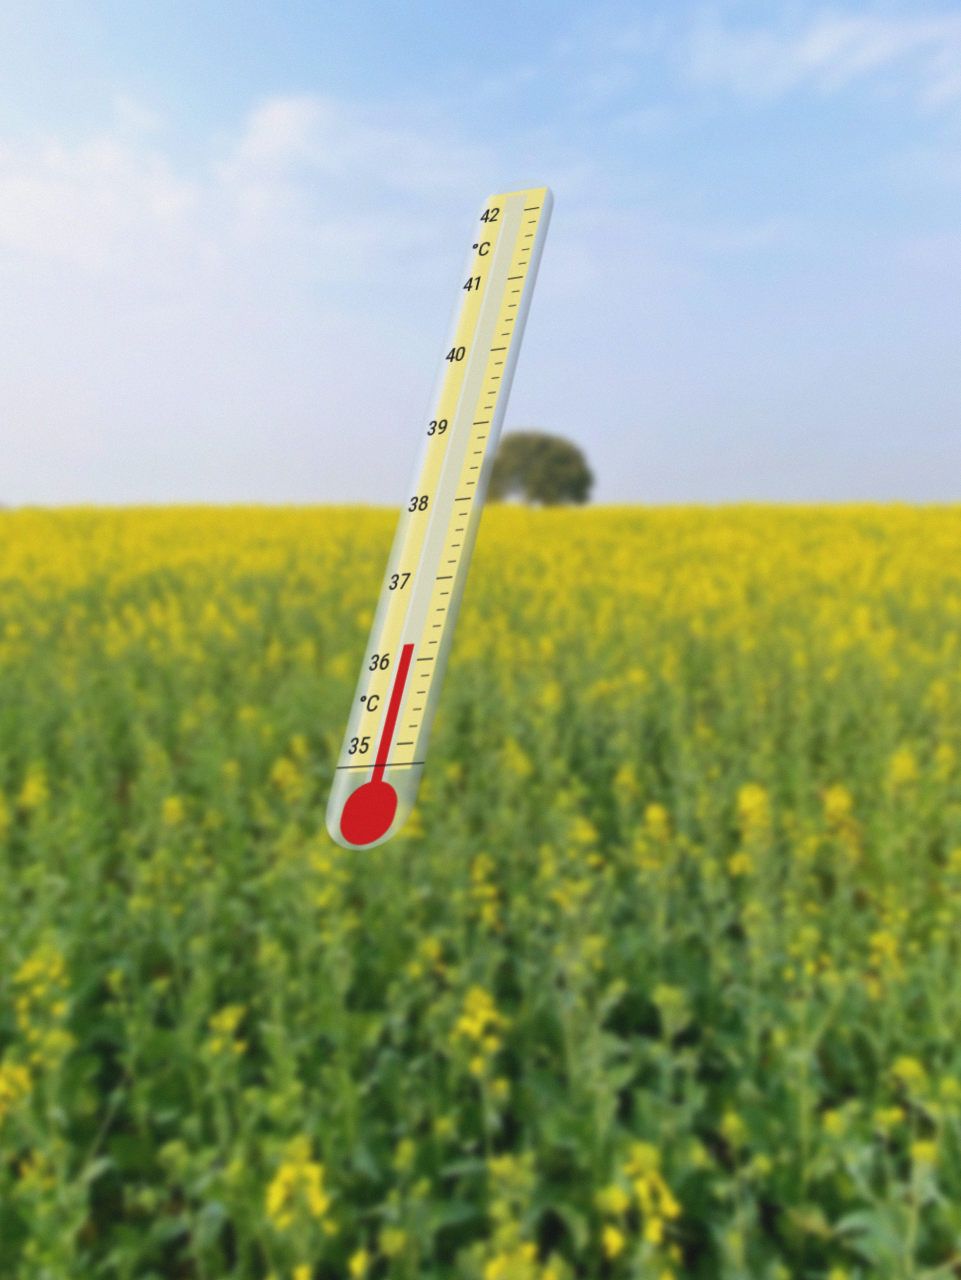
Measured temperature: 36.2 (°C)
